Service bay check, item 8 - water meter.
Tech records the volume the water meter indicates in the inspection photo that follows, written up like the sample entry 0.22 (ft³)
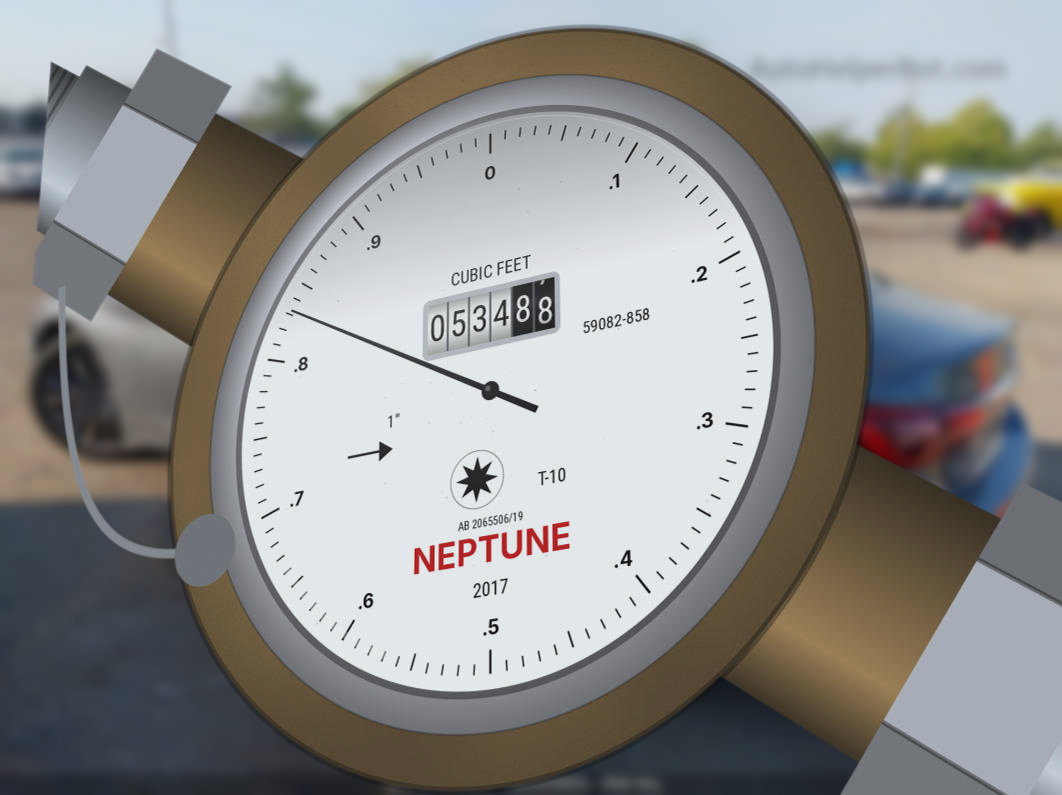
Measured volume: 53487.83 (ft³)
